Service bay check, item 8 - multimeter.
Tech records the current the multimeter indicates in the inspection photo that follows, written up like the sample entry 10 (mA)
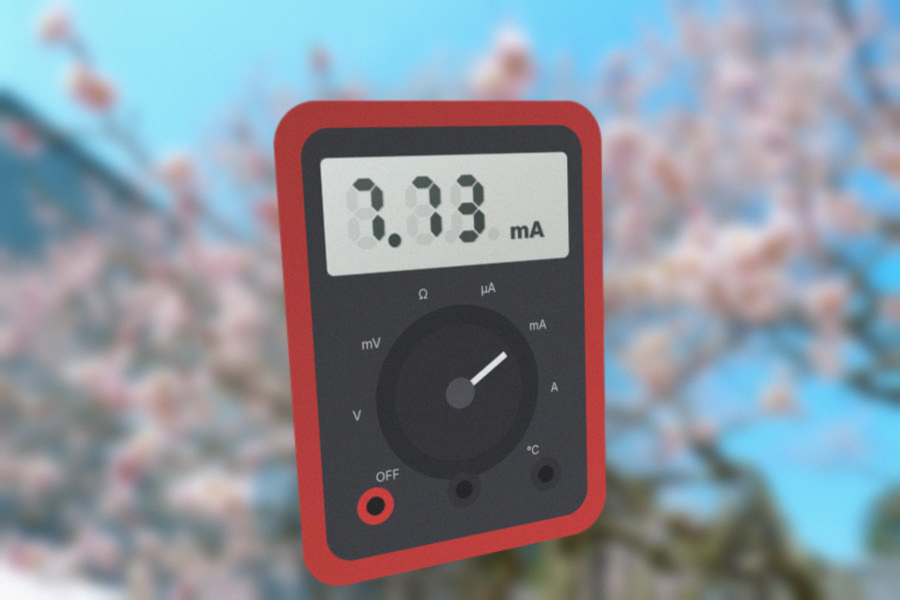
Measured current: 7.73 (mA)
